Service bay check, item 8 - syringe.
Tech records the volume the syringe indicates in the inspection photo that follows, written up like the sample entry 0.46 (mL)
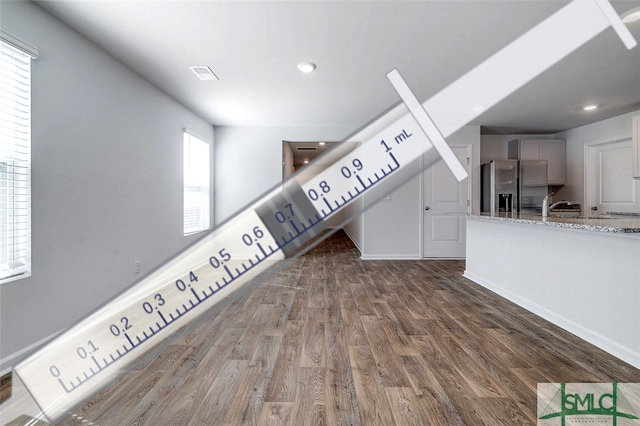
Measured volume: 0.64 (mL)
